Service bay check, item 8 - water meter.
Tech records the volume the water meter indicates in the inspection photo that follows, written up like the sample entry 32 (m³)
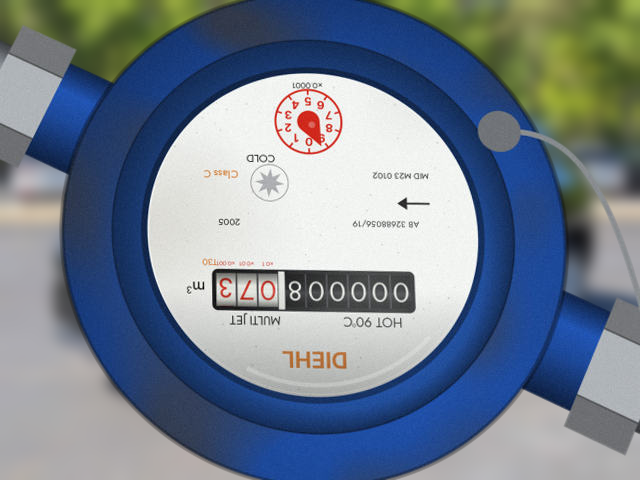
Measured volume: 8.0729 (m³)
